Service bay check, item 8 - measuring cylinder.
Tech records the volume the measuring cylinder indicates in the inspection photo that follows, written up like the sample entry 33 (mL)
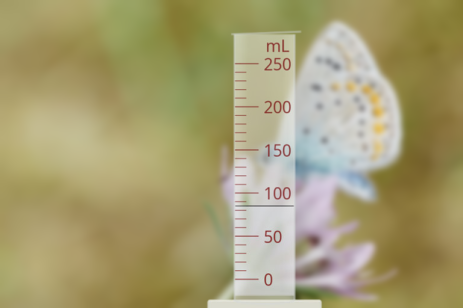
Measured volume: 85 (mL)
